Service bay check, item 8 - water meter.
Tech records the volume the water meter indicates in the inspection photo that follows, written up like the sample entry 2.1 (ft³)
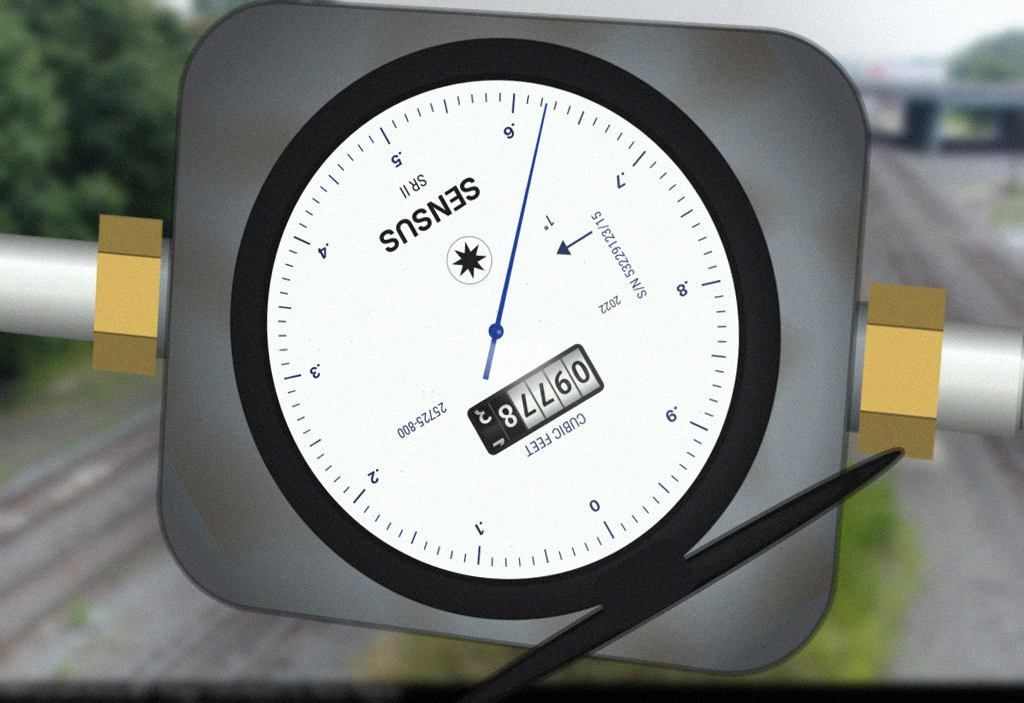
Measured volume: 97782.62 (ft³)
